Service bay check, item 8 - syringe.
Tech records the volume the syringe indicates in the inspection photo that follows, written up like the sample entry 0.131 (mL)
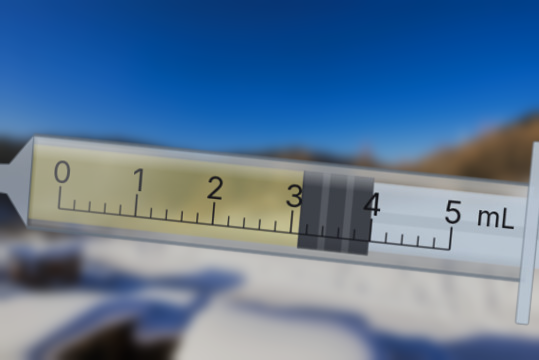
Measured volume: 3.1 (mL)
